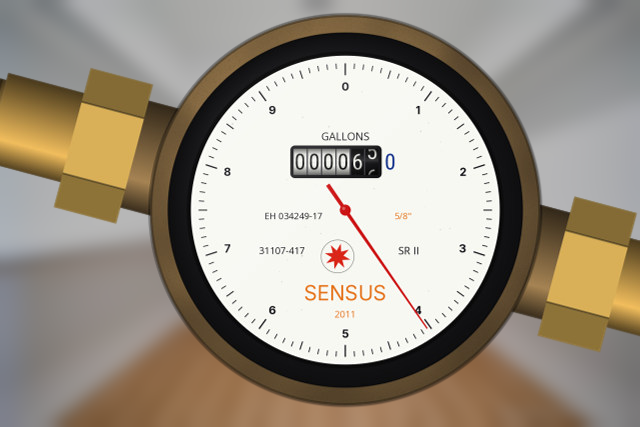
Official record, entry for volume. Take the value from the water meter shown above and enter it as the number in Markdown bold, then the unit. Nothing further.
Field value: **654.0** gal
